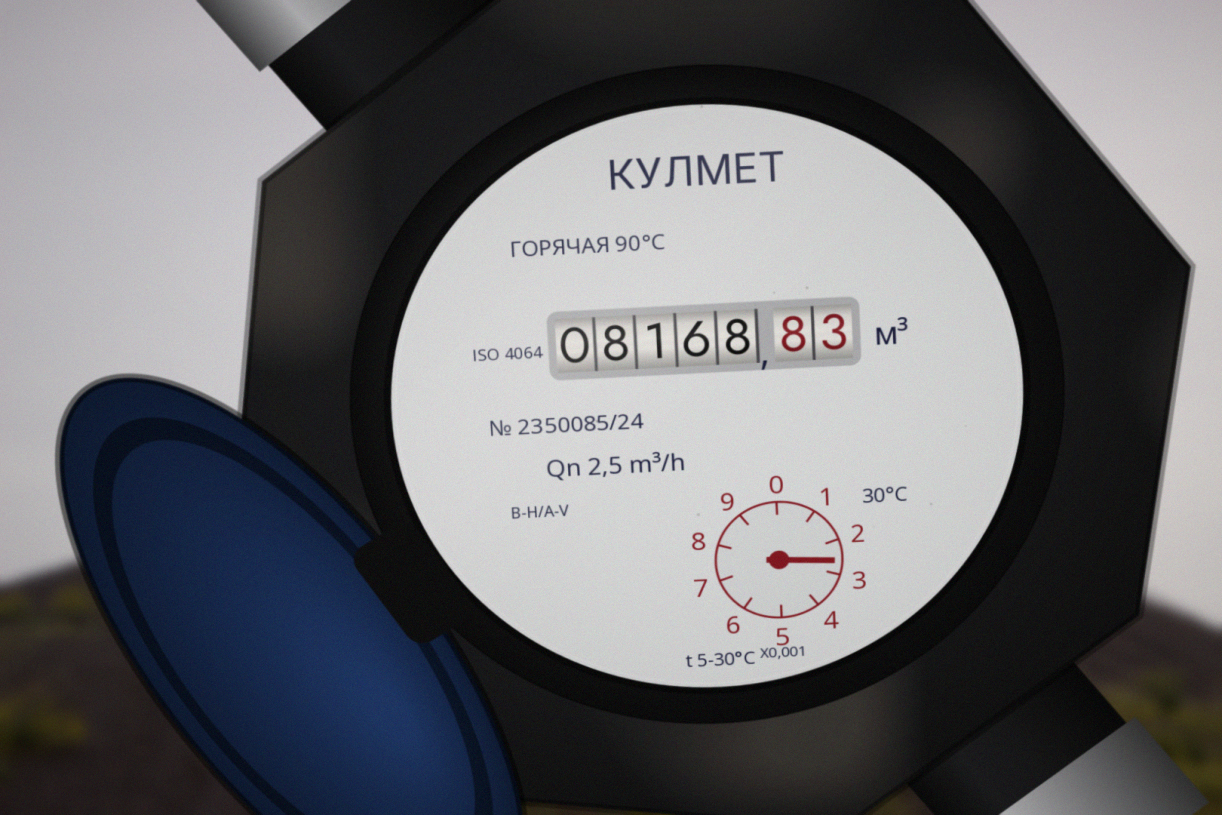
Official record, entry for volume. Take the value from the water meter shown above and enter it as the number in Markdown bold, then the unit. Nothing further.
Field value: **8168.832** m³
